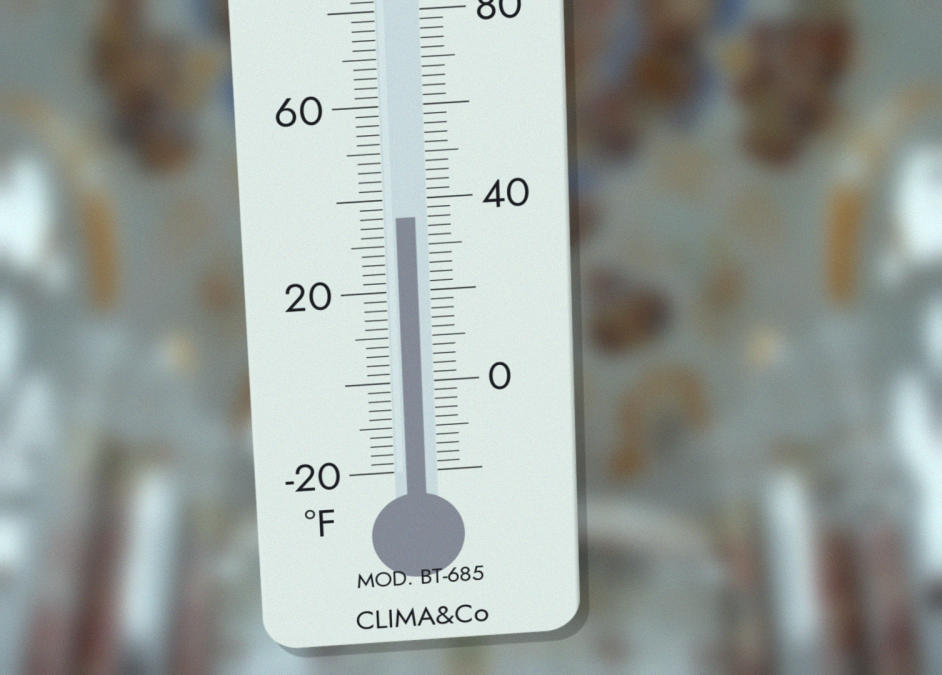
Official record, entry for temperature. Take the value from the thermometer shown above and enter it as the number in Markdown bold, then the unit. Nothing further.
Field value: **36** °F
